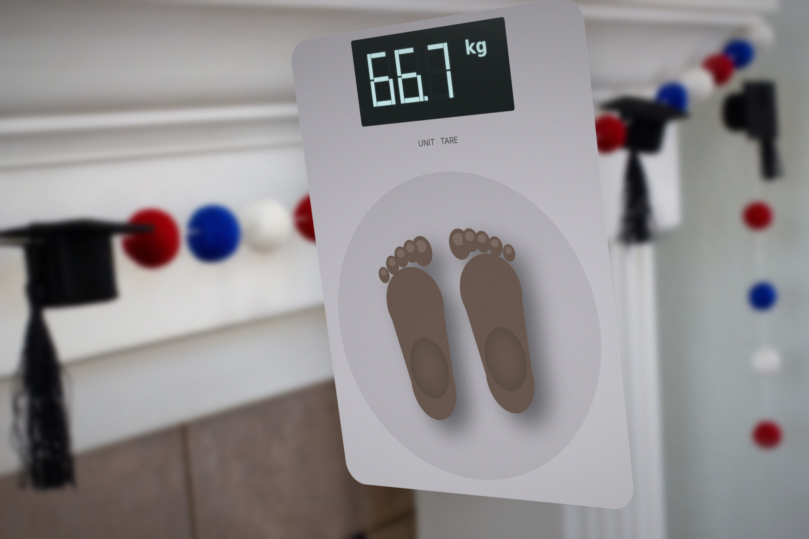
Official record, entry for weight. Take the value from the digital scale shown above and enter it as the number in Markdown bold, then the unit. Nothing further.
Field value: **66.7** kg
